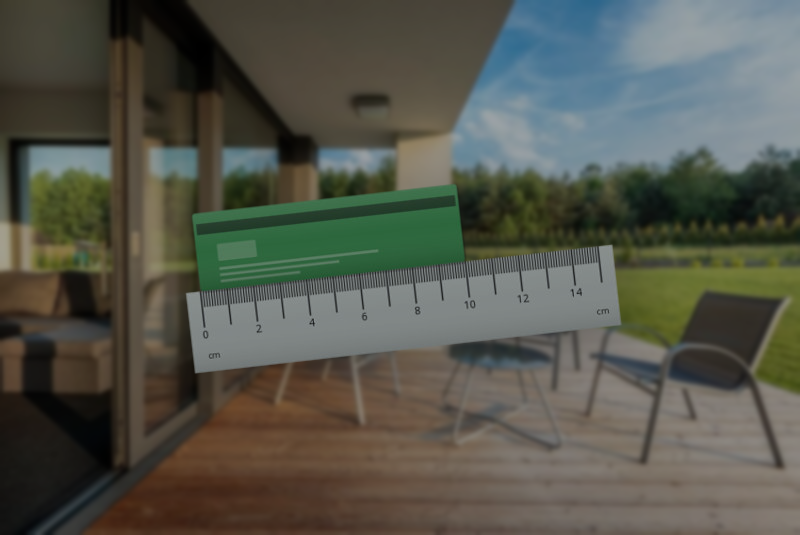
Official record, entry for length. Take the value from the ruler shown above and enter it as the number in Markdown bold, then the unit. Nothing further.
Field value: **10** cm
